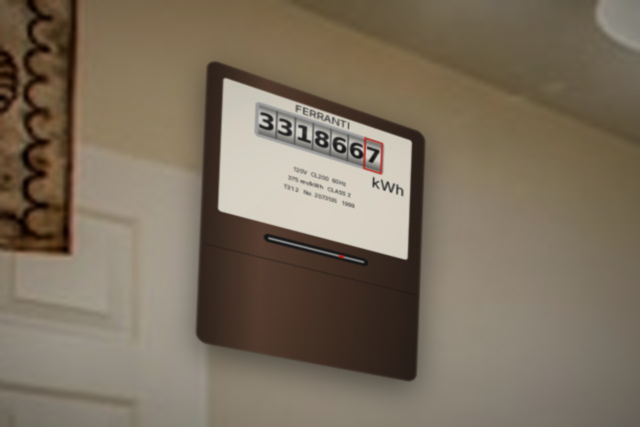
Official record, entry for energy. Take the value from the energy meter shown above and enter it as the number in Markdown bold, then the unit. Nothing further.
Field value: **331866.7** kWh
